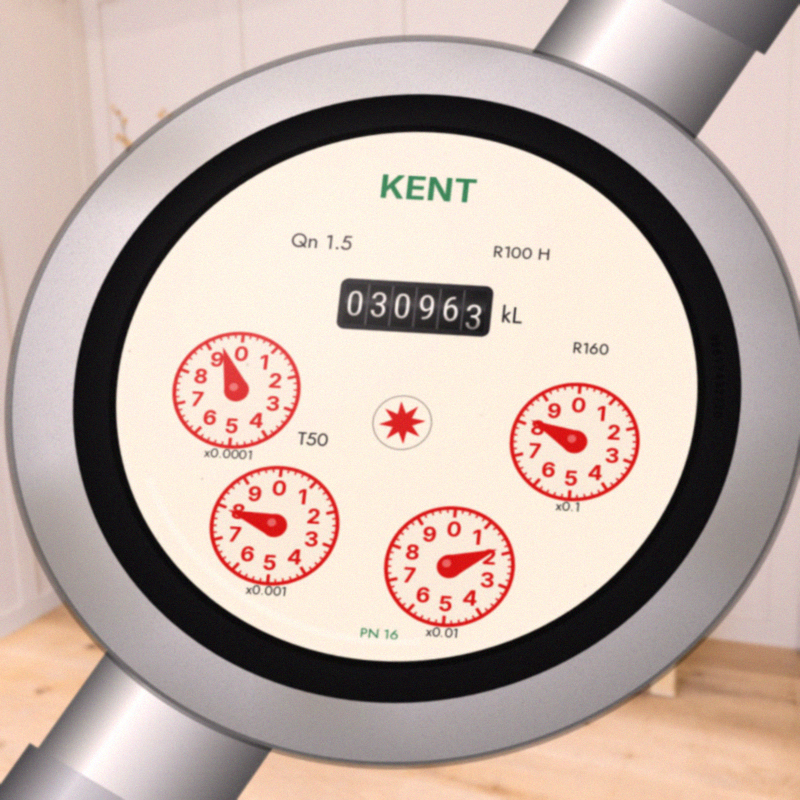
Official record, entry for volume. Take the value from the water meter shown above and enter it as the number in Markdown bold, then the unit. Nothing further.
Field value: **30962.8179** kL
